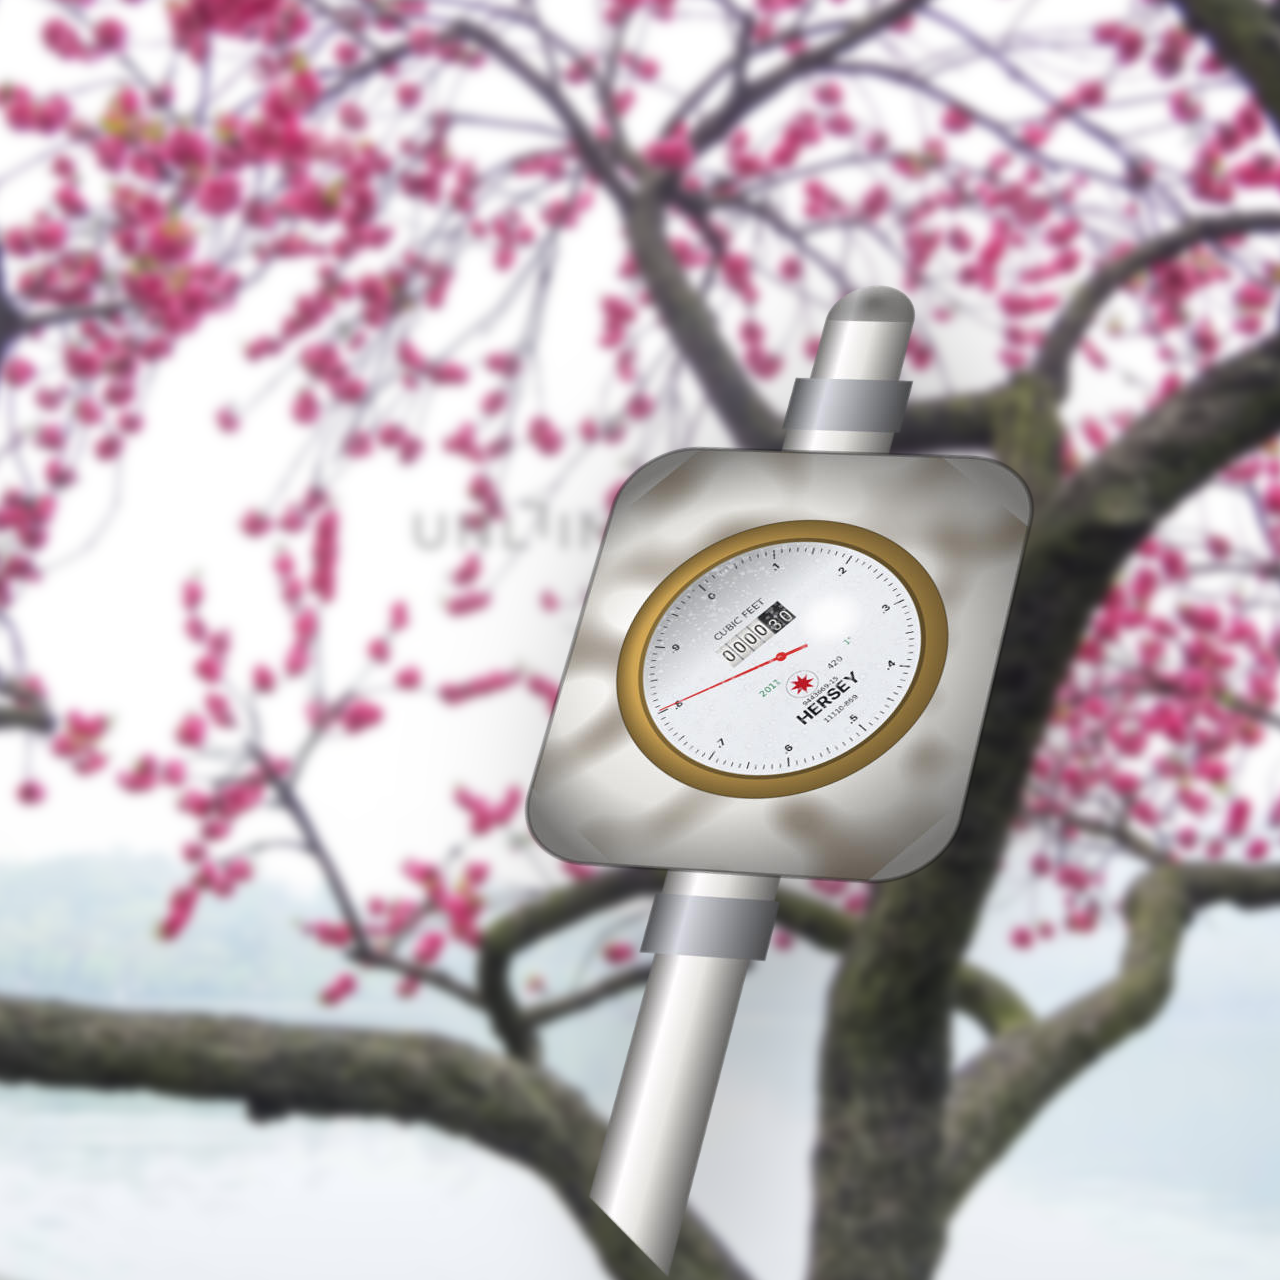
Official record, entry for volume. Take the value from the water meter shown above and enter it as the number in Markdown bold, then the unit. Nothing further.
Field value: **29.80** ft³
